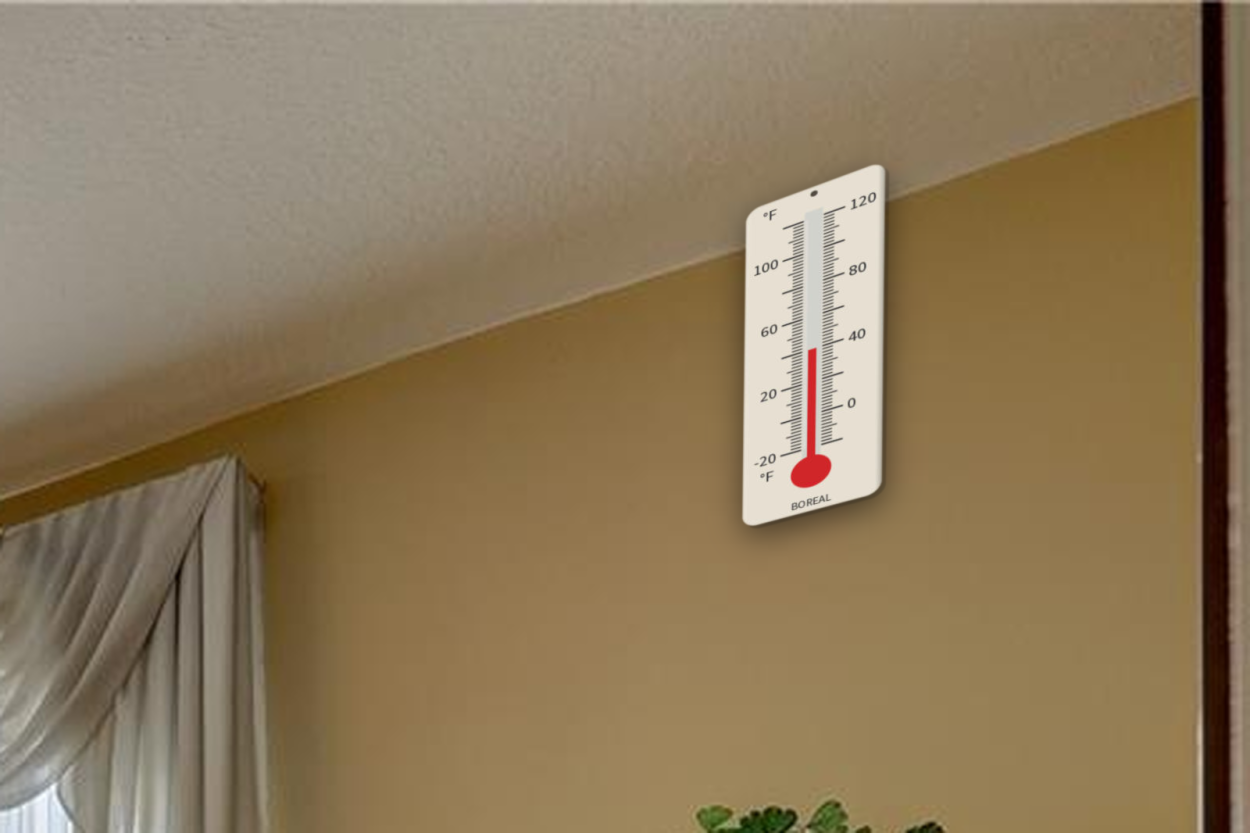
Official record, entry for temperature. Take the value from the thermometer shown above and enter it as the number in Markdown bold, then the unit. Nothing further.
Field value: **40** °F
